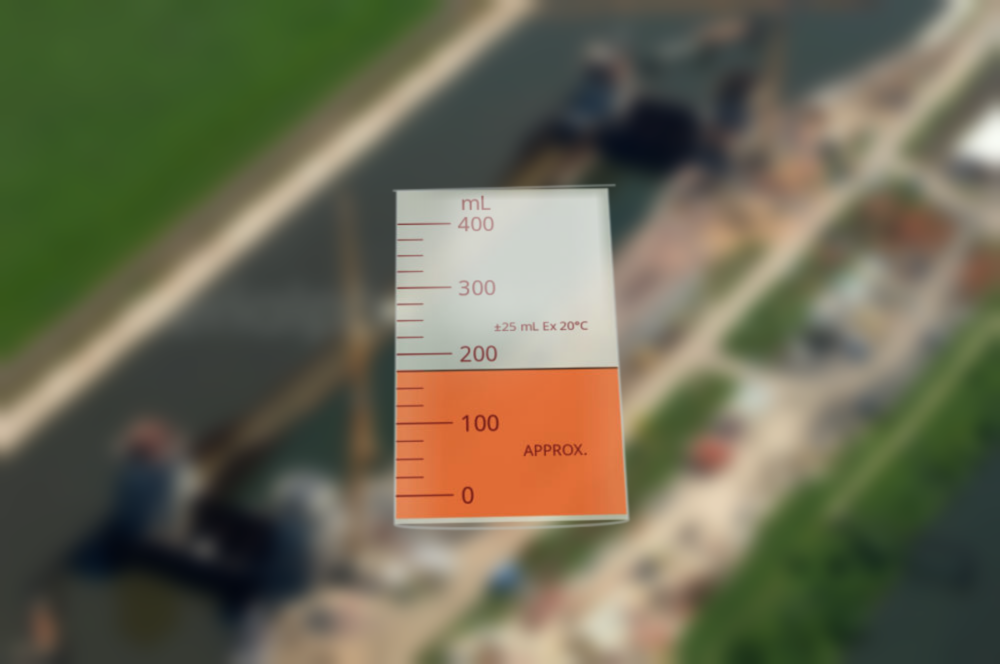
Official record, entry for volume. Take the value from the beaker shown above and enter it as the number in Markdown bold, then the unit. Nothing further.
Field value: **175** mL
